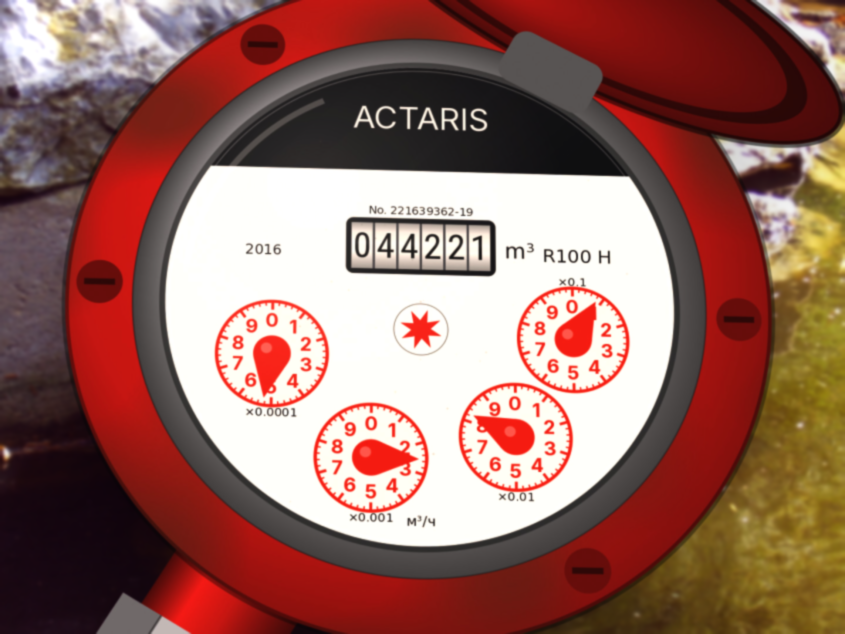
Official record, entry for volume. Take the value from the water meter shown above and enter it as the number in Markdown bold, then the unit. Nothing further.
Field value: **44221.0825** m³
